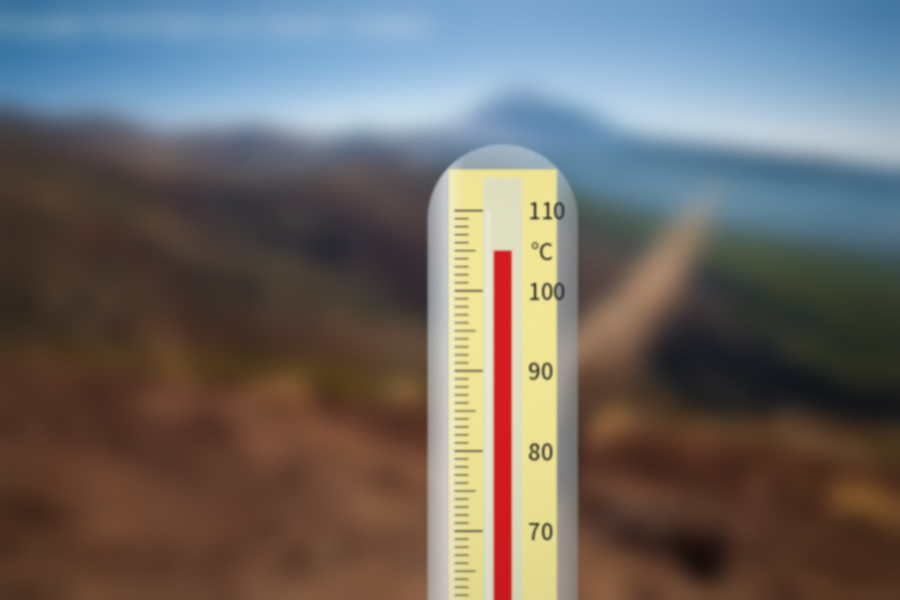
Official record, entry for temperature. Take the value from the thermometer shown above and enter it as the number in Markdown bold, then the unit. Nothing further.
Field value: **105** °C
